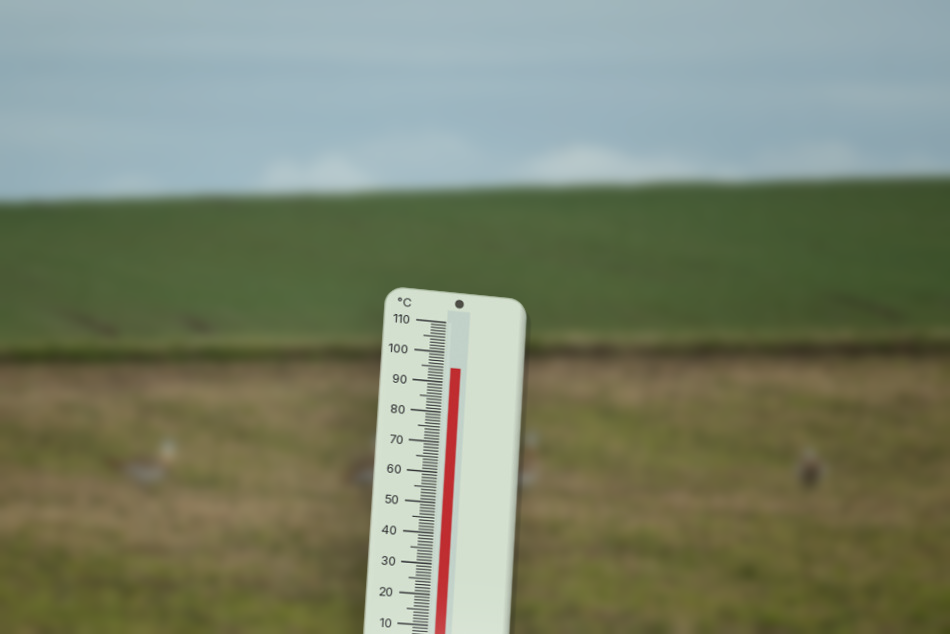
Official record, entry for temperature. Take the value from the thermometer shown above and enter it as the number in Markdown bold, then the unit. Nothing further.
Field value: **95** °C
